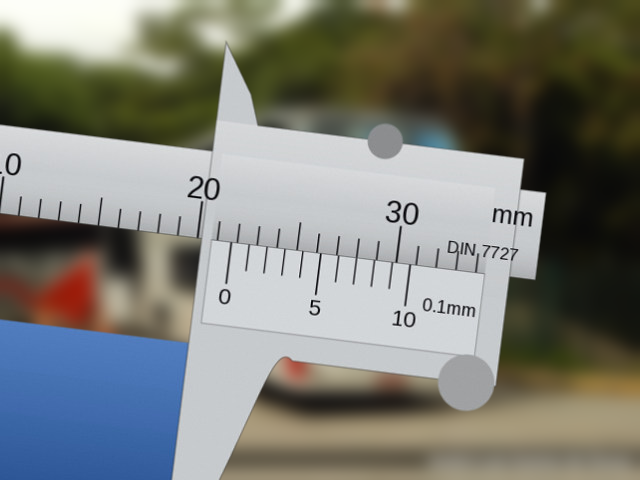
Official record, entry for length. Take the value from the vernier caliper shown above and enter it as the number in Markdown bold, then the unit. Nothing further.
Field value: **21.7** mm
